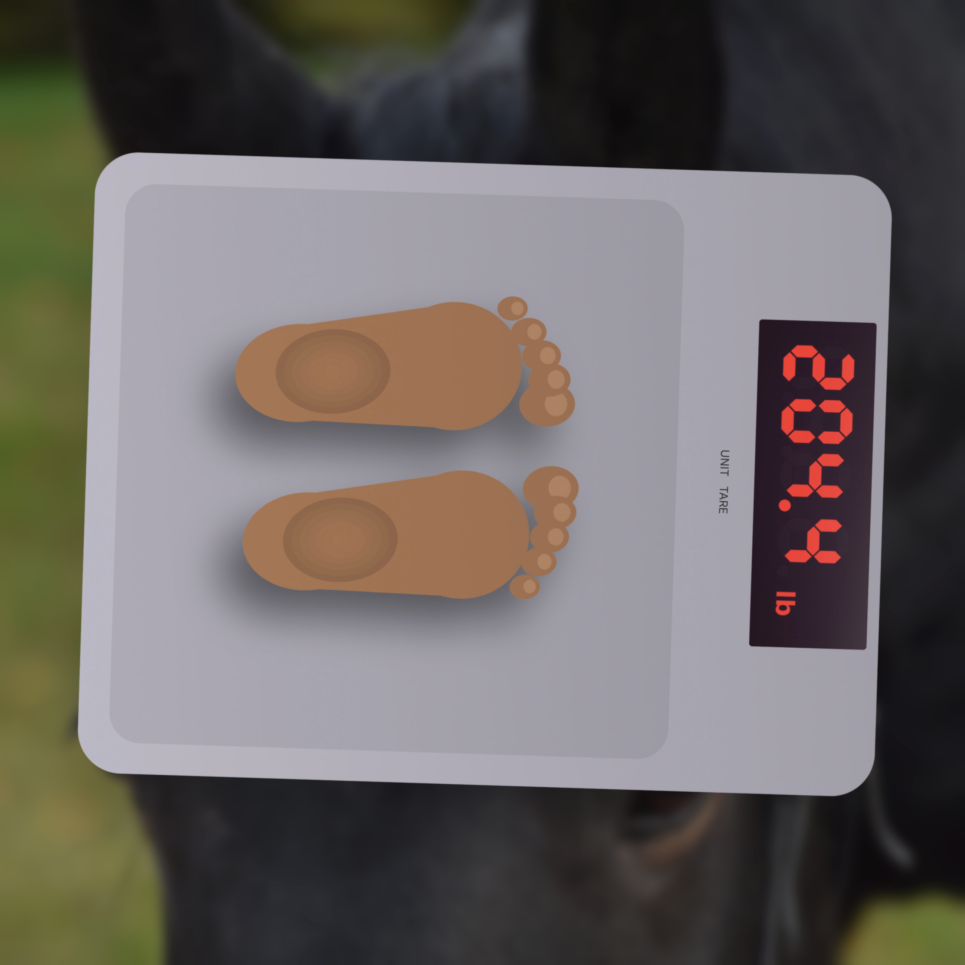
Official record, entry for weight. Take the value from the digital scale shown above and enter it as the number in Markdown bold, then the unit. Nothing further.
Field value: **204.4** lb
